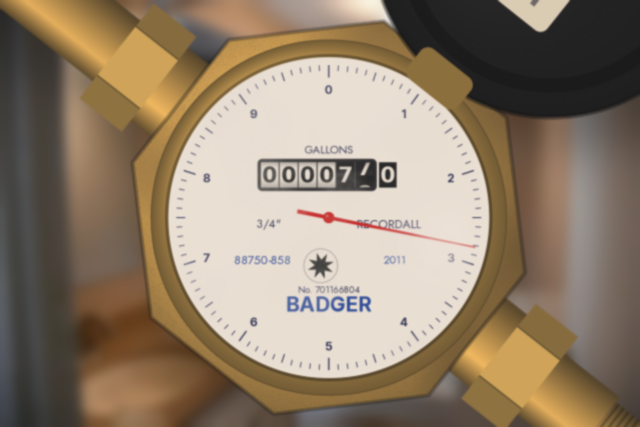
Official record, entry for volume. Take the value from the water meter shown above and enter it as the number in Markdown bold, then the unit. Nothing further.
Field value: **772.8** gal
